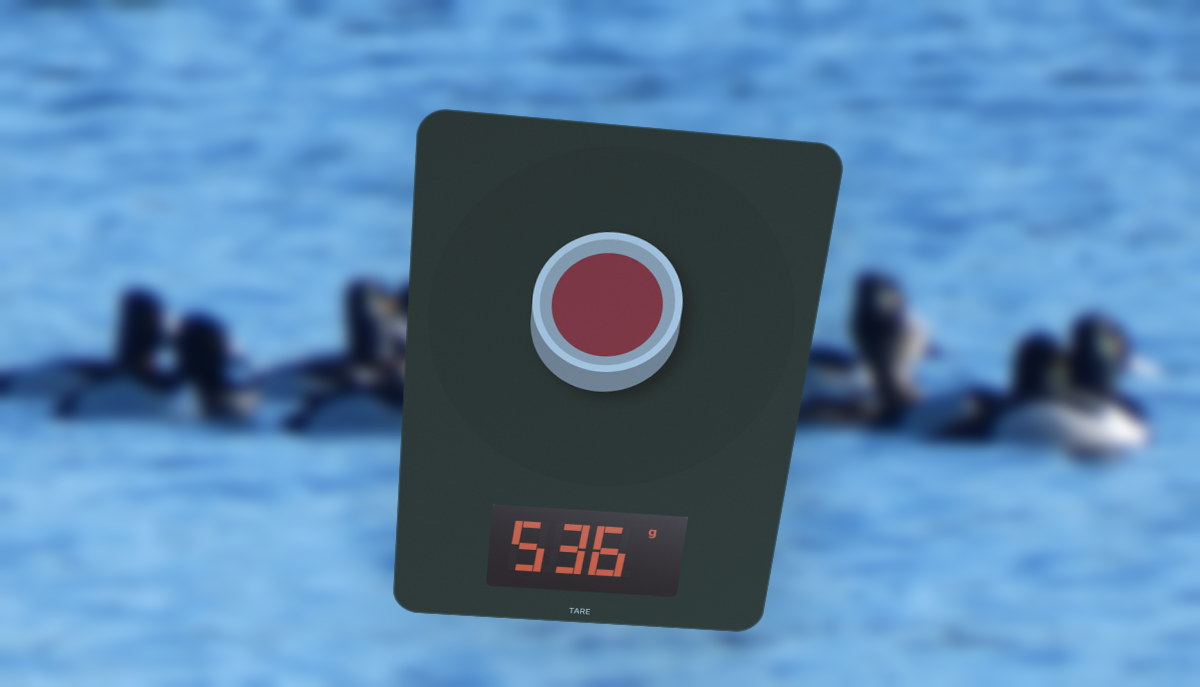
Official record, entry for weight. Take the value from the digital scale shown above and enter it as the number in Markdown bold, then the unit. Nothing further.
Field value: **536** g
